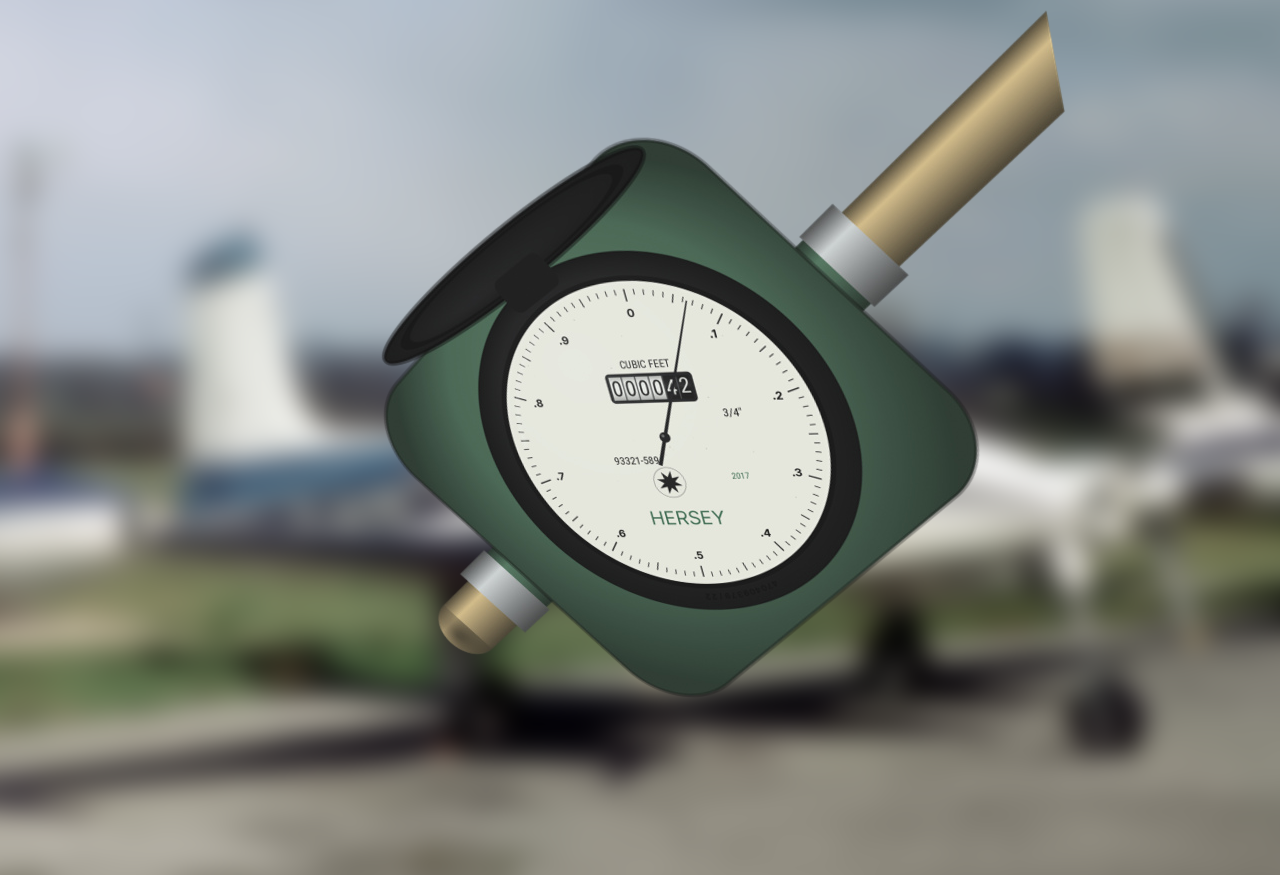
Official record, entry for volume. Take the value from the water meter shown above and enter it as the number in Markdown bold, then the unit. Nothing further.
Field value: **42.06** ft³
